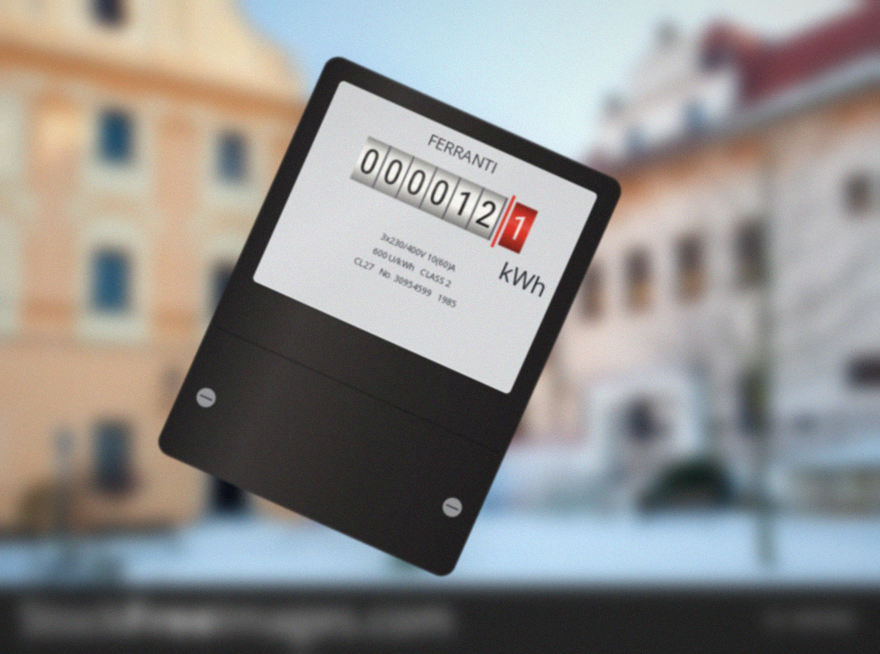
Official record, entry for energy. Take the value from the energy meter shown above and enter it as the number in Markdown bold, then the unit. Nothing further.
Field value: **12.1** kWh
